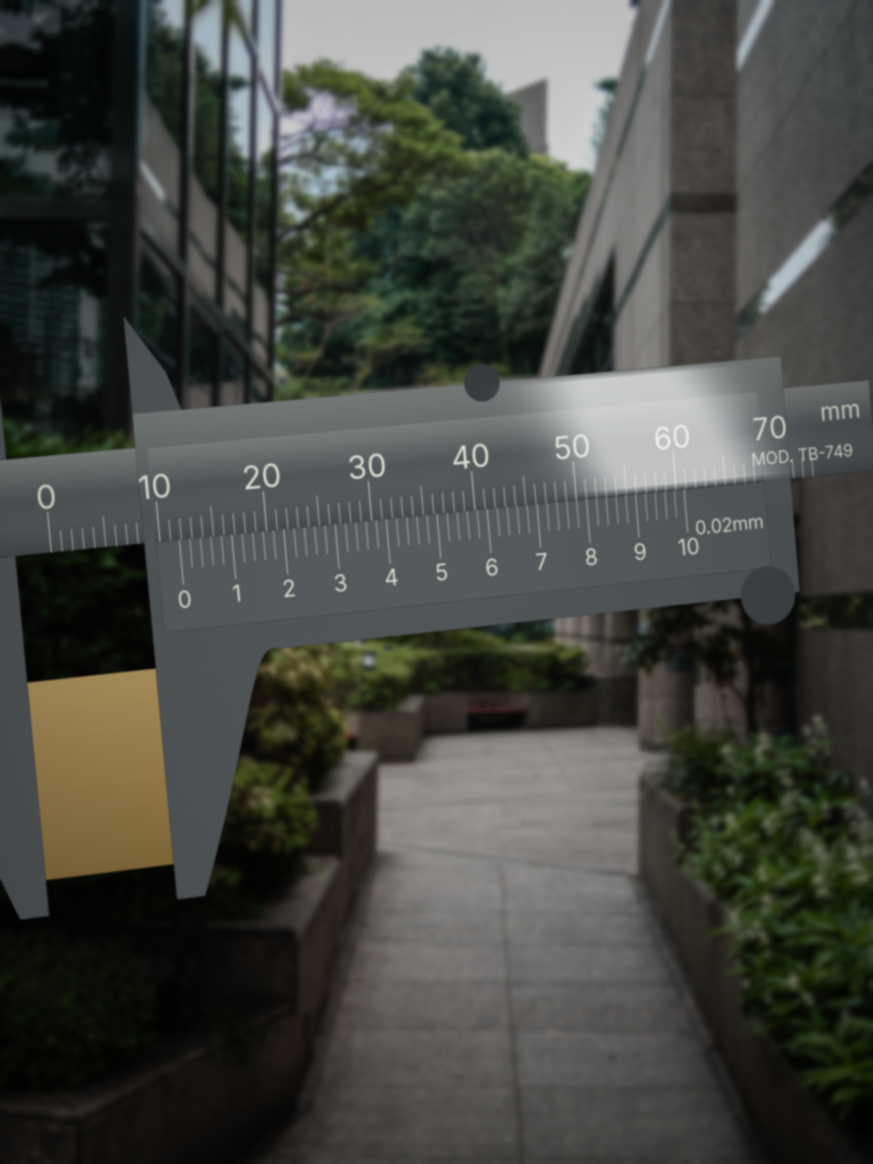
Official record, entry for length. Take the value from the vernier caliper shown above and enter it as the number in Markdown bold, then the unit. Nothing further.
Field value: **11.8** mm
